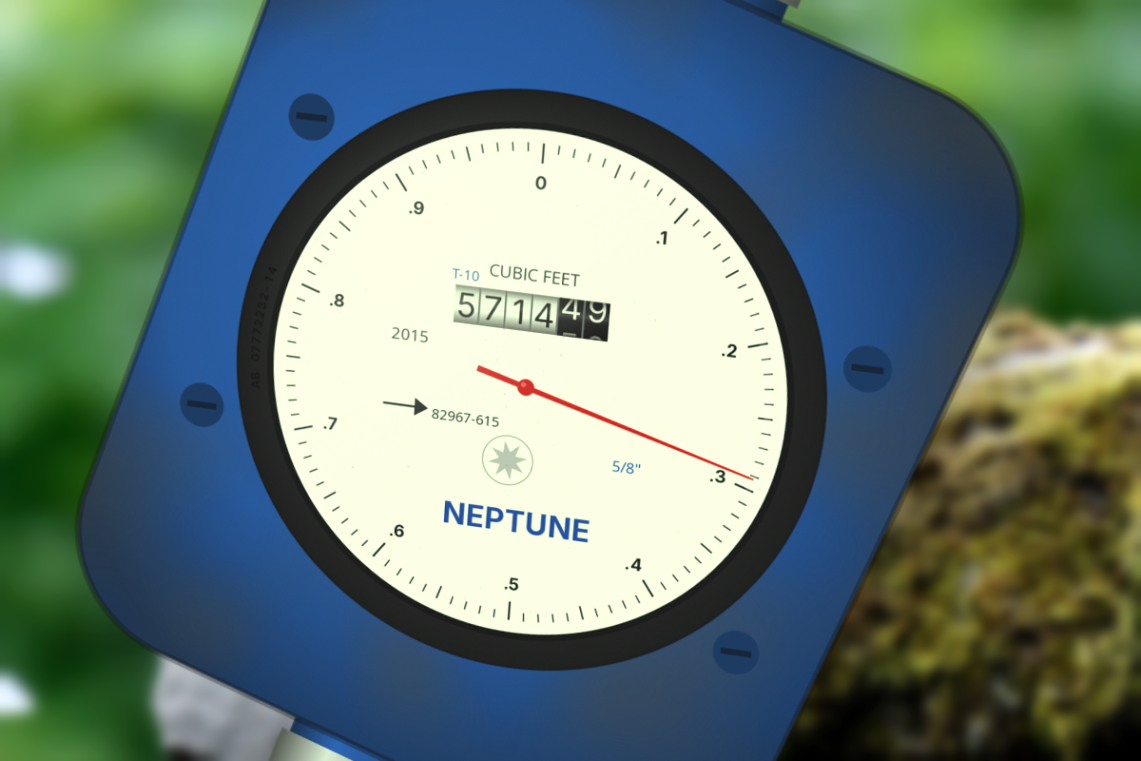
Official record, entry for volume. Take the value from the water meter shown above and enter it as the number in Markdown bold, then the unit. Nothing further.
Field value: **571449.29** ft³
